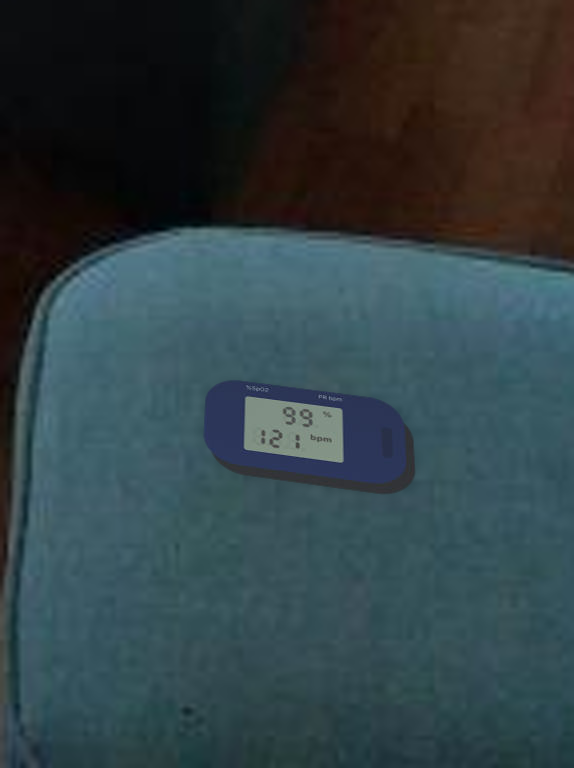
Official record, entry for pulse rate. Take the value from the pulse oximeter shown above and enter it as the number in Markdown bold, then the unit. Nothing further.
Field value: **121** bpm
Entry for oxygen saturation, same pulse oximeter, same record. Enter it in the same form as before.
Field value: **99** %
